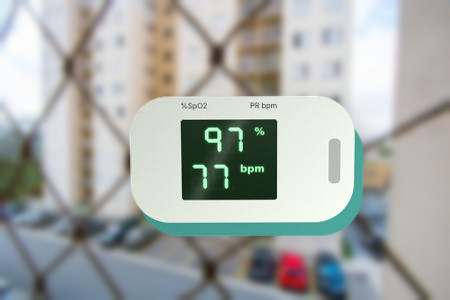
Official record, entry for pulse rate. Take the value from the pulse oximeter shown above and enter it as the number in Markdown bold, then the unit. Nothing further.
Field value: **77** bpm
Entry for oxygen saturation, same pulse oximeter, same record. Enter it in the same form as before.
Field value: **97** %
